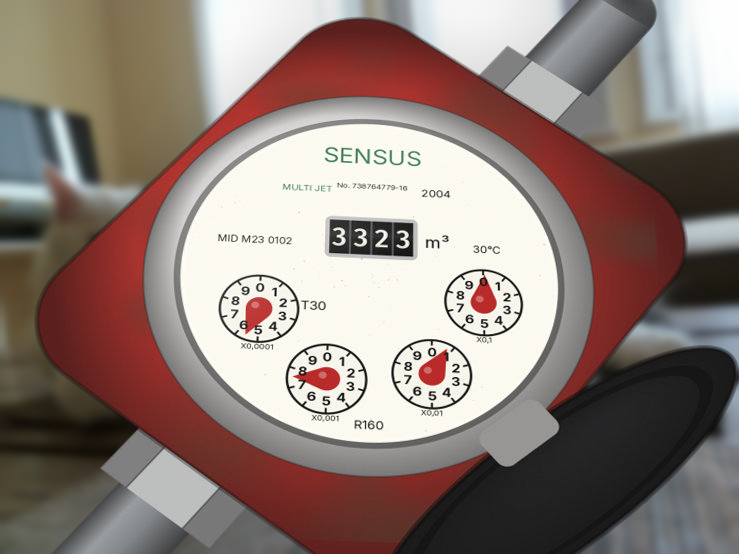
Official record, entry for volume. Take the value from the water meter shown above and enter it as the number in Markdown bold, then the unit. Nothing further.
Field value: **3323.0075** m³
